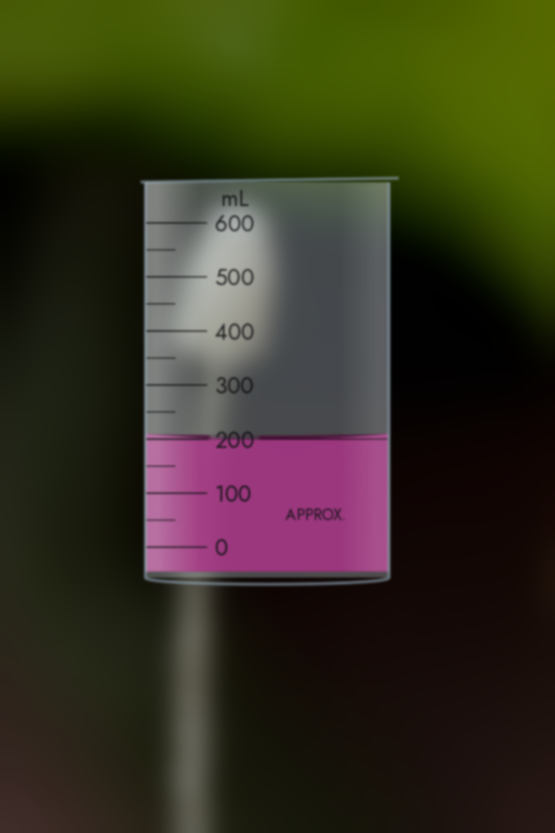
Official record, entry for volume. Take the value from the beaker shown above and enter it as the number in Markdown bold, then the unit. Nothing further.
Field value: **200** mL
